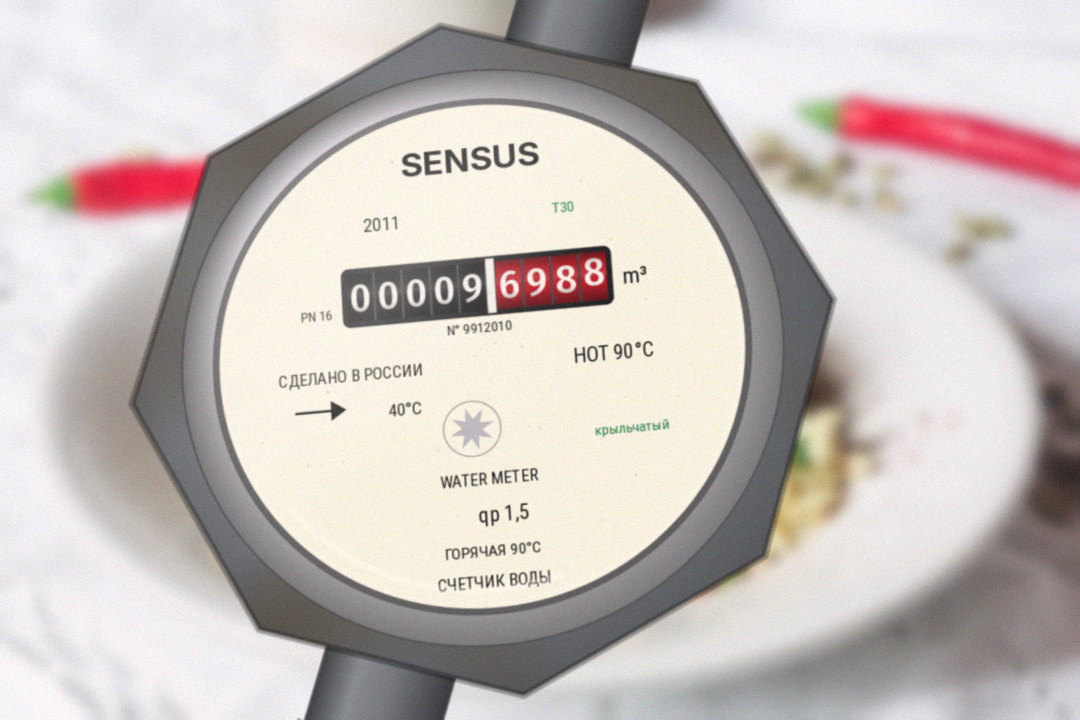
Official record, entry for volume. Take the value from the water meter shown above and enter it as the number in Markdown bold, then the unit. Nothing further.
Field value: **9.6988** m³
